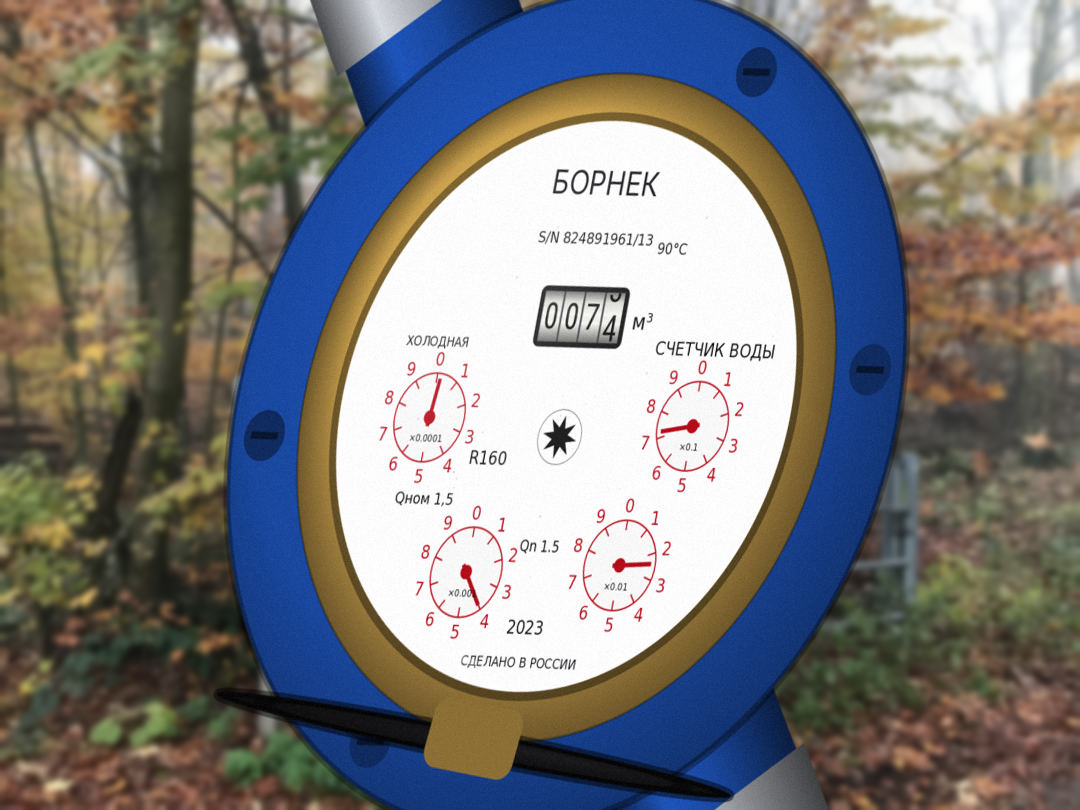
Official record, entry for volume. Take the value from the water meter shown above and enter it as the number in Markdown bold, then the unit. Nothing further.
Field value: **73.7240** m³
